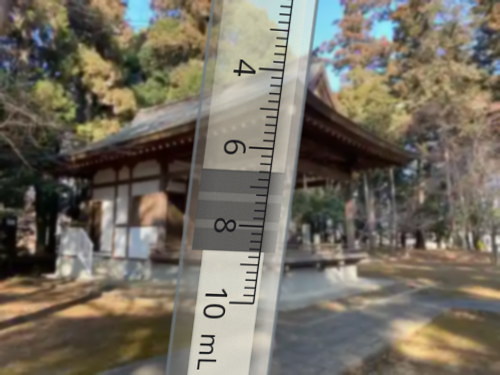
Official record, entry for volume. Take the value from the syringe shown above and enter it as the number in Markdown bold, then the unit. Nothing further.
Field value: **6.6** mL
